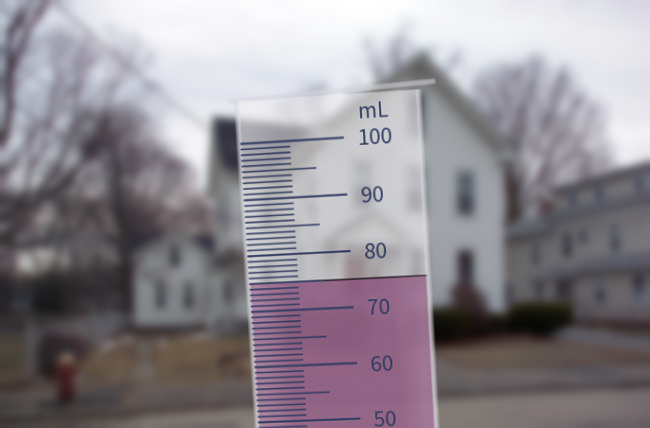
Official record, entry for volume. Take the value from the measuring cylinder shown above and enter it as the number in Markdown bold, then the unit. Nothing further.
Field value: **75** mL
